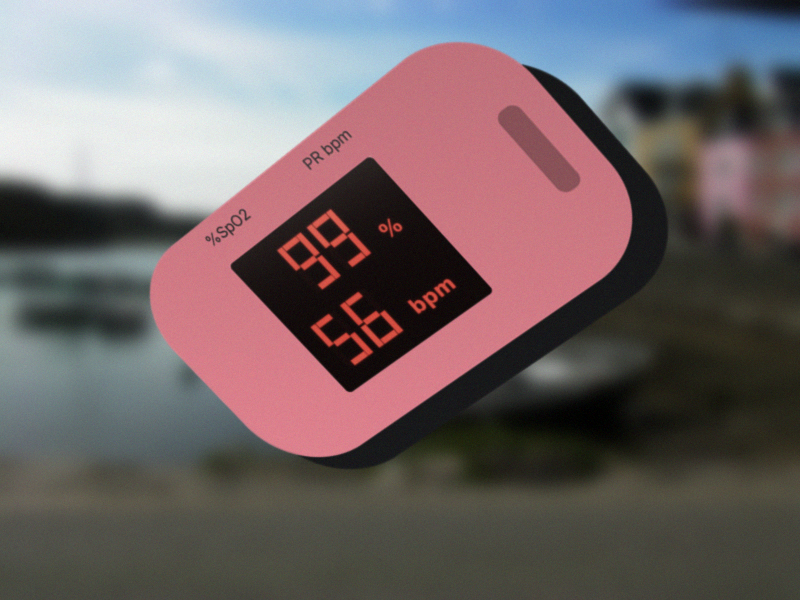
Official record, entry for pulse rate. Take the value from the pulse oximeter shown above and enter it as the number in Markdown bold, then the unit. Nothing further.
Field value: **56** bpm
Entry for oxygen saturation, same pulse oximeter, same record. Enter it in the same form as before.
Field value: **99** %
